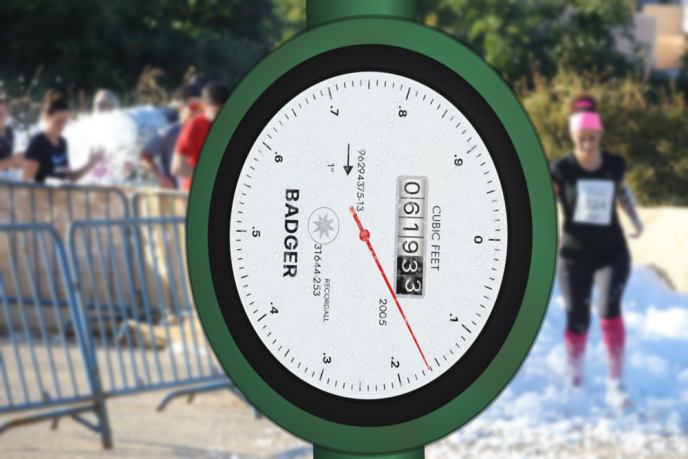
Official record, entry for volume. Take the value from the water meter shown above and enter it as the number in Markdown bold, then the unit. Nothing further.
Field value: **61933.16** ft³
